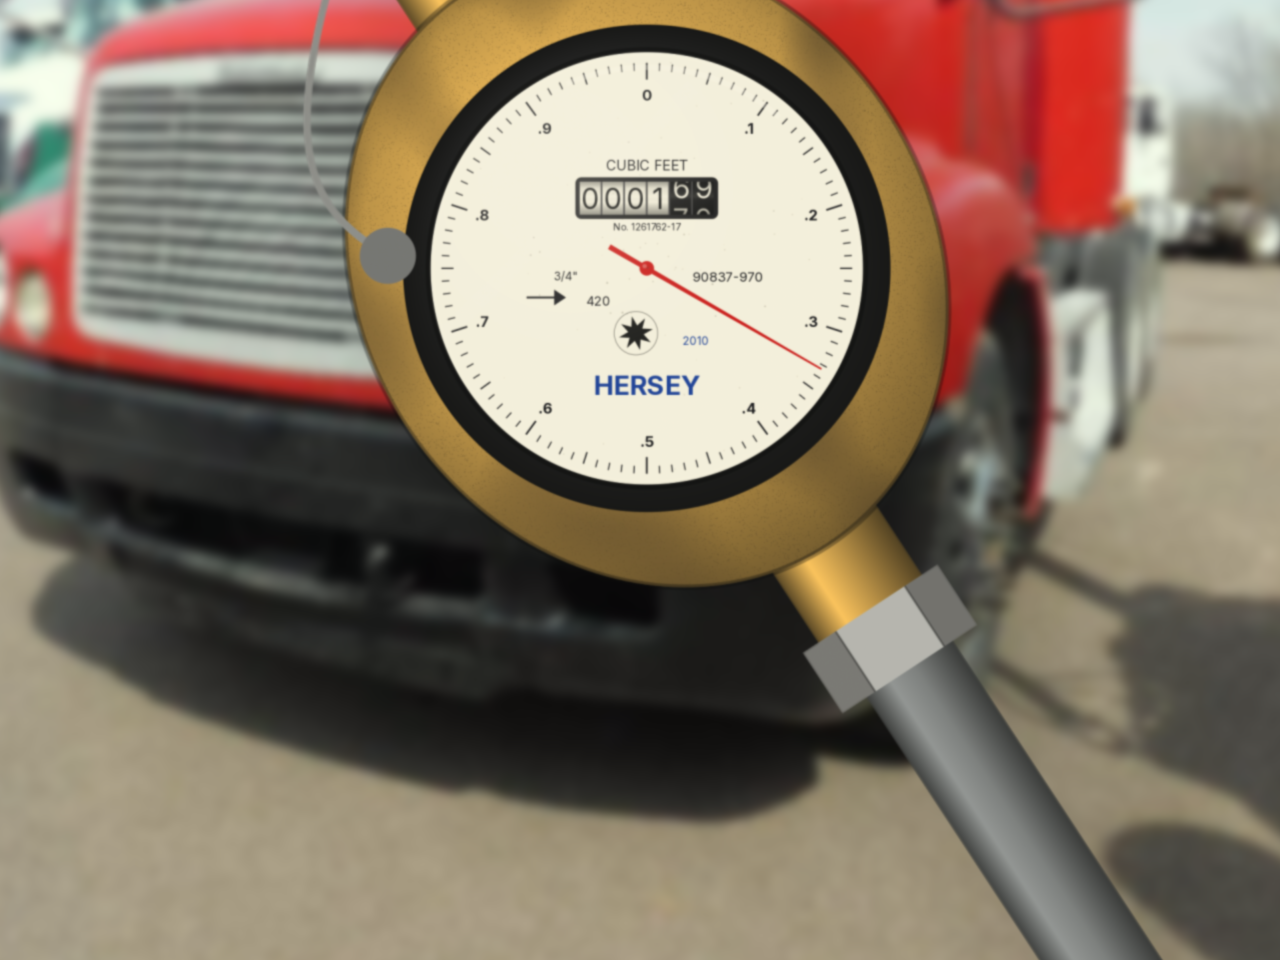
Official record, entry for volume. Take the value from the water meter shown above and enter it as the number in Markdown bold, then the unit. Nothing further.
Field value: **169.33** ft³
